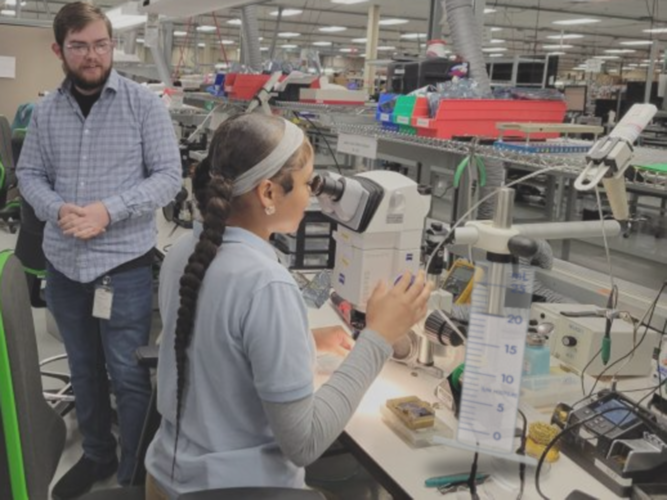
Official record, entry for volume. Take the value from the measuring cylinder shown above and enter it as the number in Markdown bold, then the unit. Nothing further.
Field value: **20** mL
